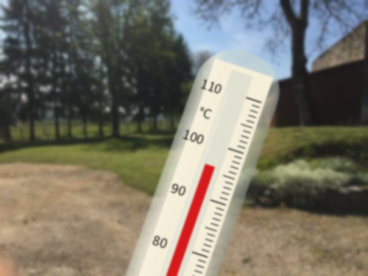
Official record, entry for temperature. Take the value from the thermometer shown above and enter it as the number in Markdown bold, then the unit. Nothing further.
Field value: **96** °C
